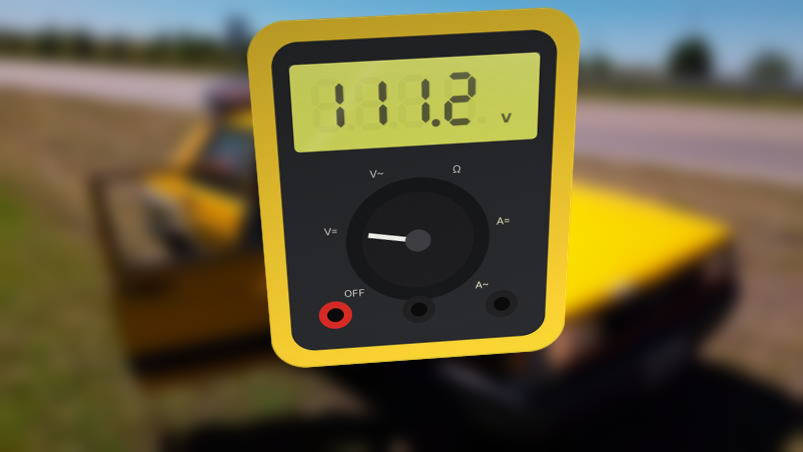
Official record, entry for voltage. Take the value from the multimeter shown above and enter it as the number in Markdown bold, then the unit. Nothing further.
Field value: **111.2** V
